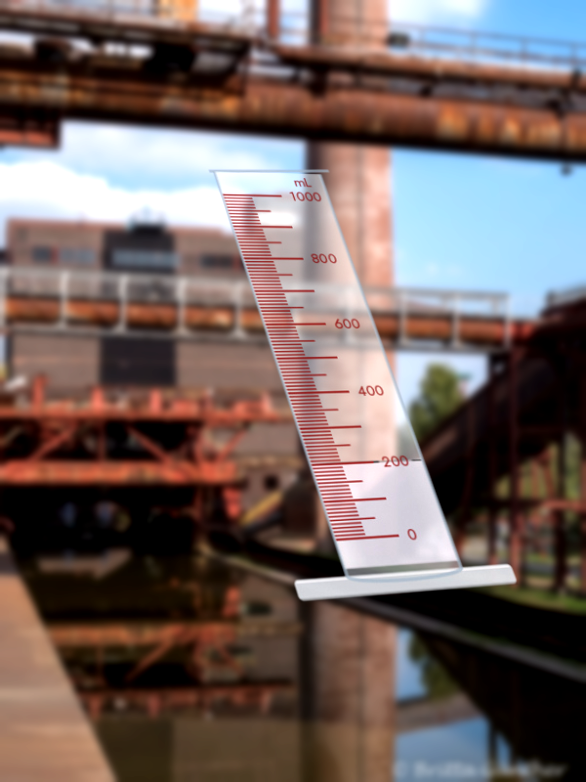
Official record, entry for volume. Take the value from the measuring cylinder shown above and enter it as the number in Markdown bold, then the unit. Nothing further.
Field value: **200** mL
